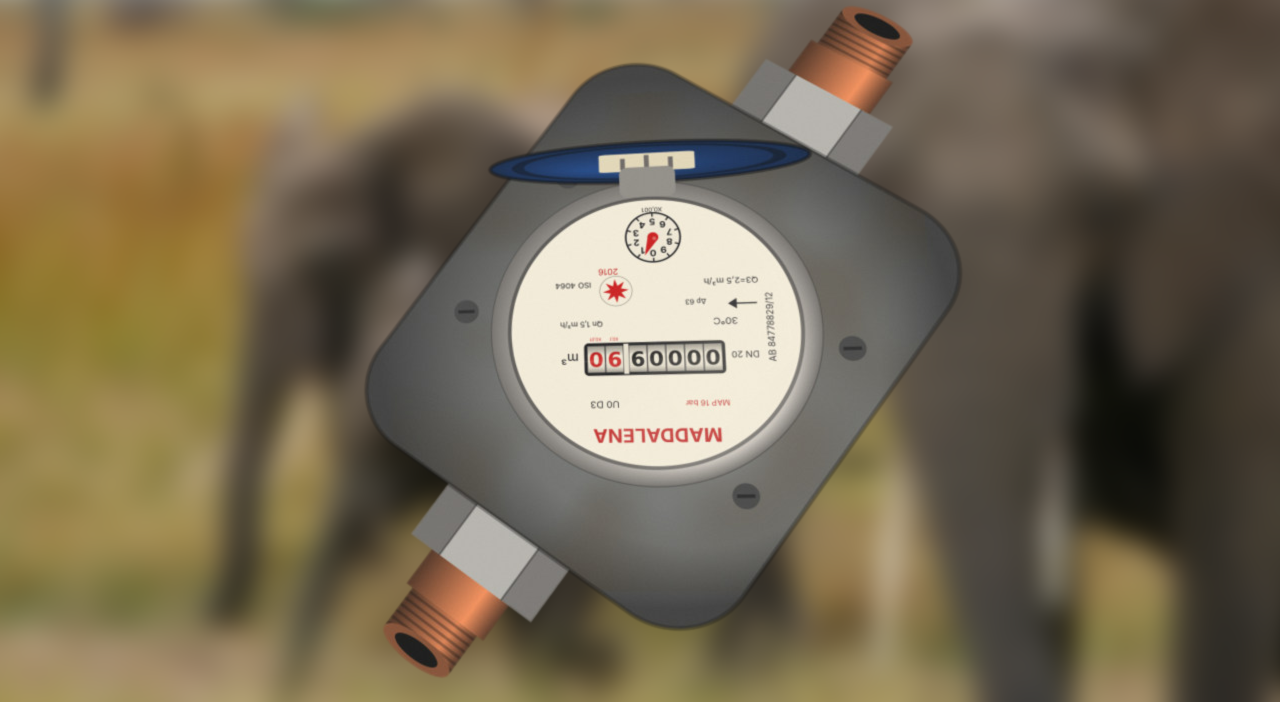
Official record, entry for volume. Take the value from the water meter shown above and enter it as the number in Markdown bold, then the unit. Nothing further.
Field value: **9.900** m³
